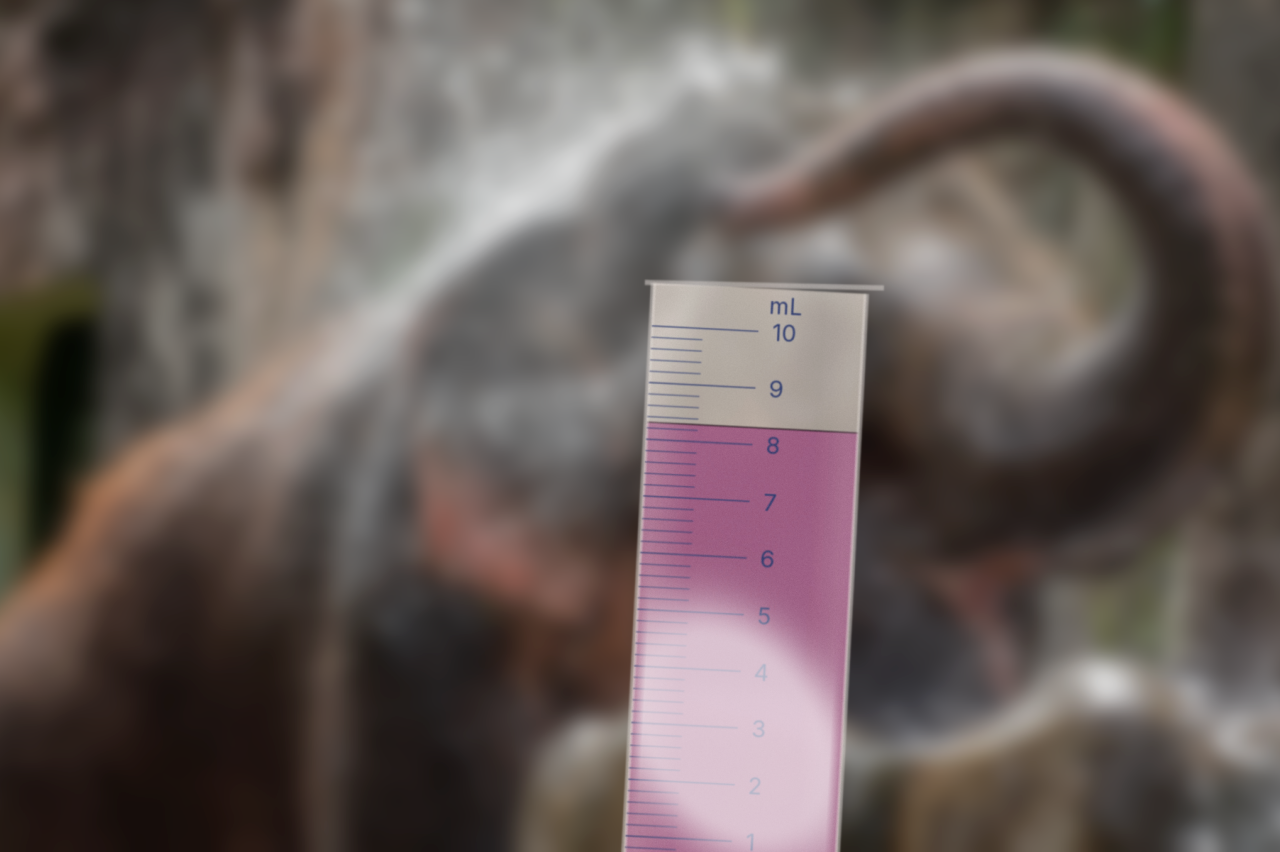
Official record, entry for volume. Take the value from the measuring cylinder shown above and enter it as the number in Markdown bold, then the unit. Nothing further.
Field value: **8.3** mL
